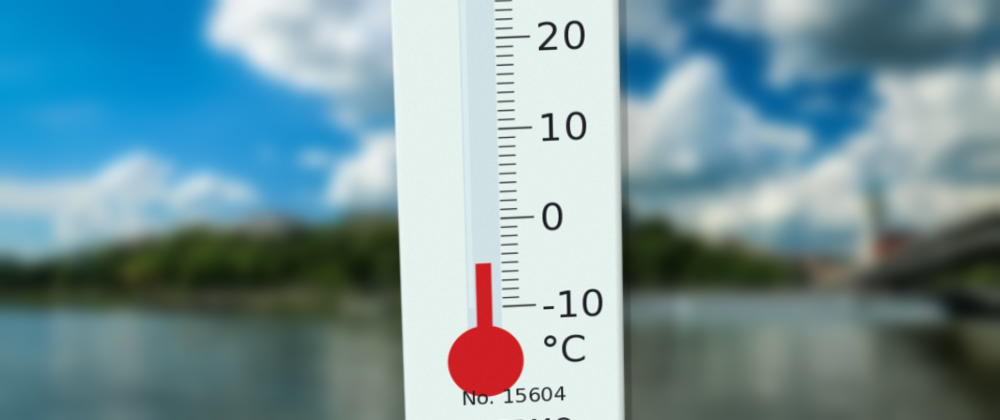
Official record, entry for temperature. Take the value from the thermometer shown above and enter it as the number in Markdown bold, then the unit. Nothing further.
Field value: **-5** °C
